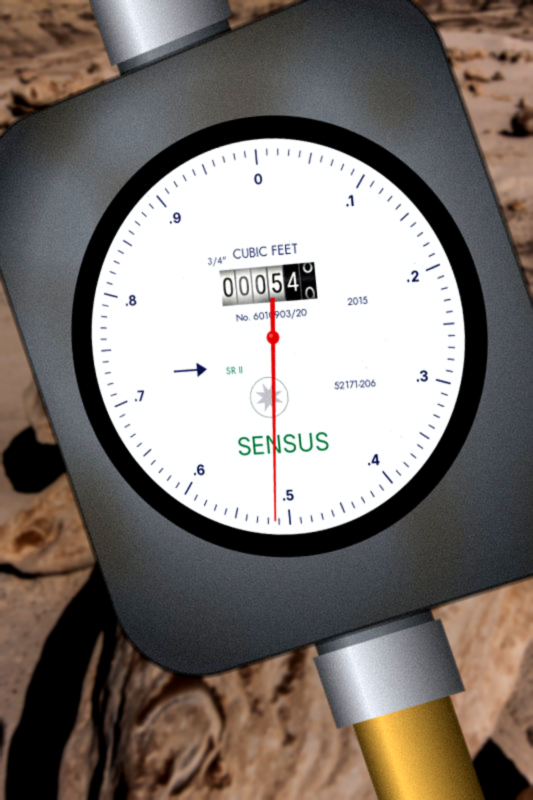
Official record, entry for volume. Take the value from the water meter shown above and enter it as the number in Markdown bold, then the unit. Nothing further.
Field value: **548.51** ft³
